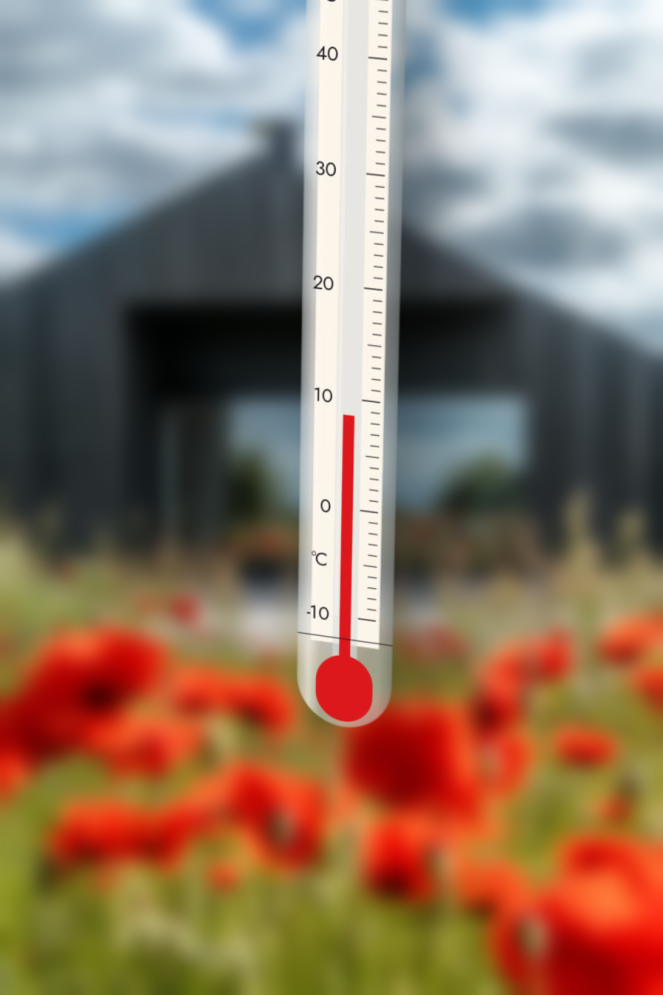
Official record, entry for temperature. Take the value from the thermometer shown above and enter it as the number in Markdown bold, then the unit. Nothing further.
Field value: **8.5** °C
